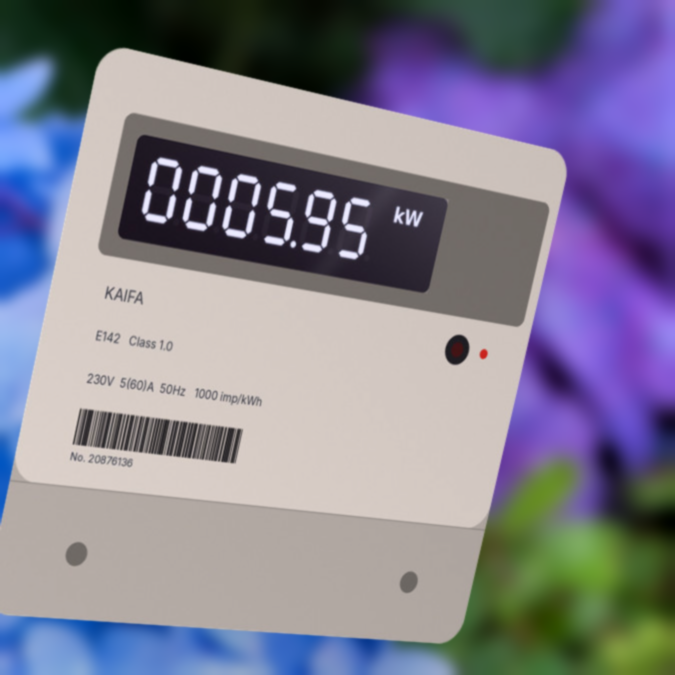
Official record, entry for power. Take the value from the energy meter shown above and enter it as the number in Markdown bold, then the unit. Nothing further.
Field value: **5.95** kW
